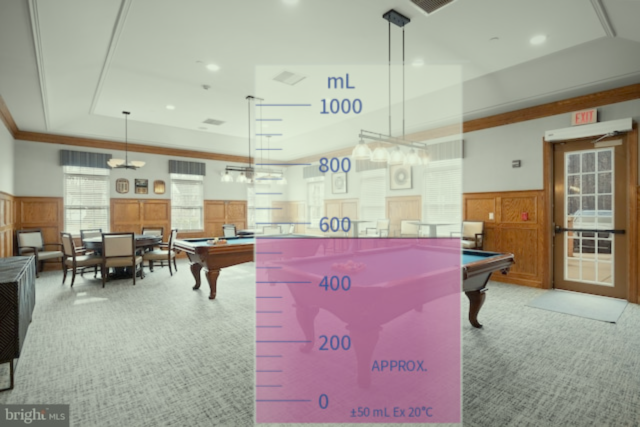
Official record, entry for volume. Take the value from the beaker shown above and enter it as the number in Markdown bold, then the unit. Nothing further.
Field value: **550** mL
